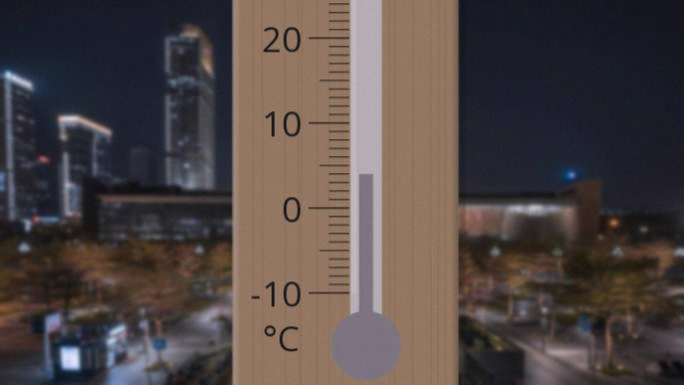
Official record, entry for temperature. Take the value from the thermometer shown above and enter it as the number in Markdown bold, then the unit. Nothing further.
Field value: **4** °C
